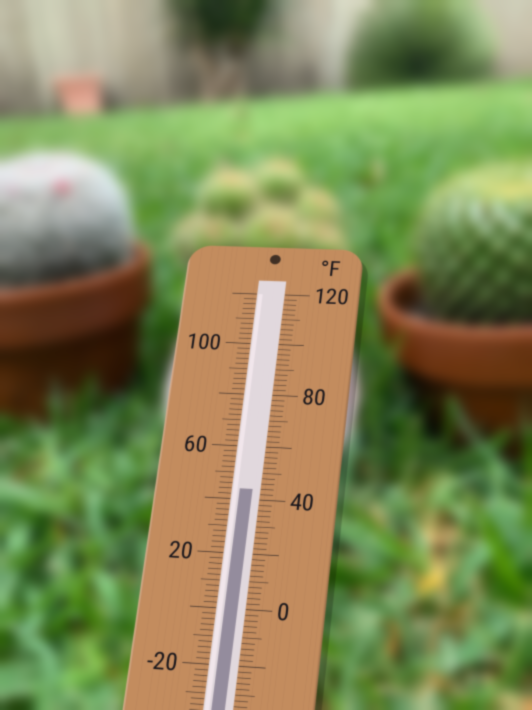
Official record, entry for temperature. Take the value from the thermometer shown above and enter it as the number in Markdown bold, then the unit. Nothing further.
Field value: **44** °F
